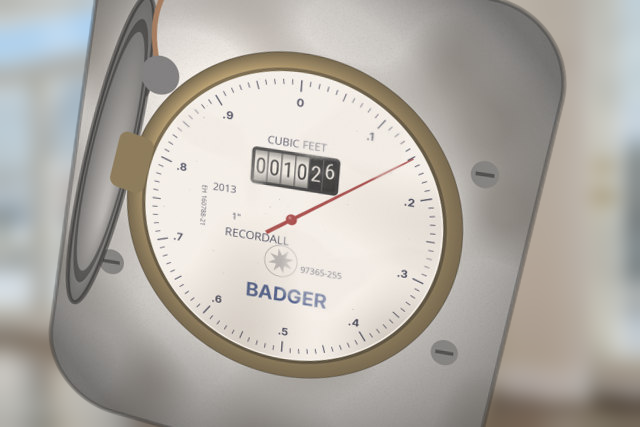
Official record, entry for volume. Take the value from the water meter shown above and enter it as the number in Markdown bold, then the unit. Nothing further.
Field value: **1026.15** ft³
